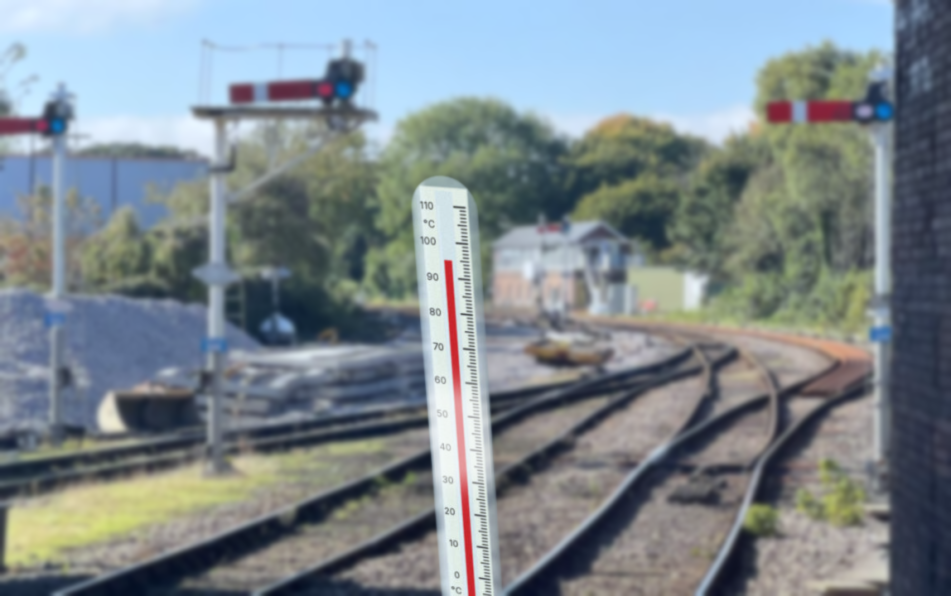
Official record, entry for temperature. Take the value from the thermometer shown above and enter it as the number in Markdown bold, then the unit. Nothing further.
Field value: **95** °C
